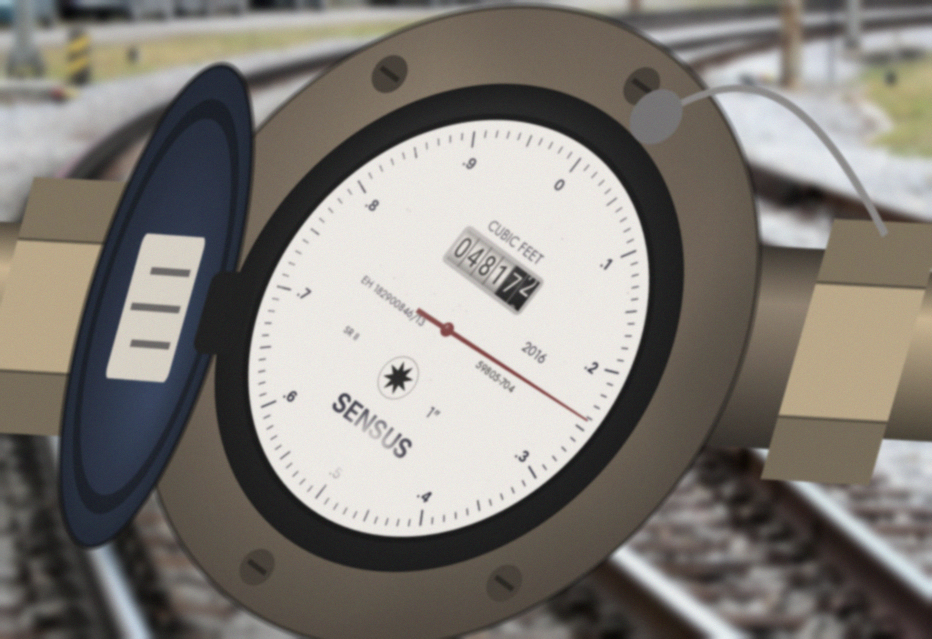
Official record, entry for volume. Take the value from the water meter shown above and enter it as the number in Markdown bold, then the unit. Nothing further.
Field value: **48172.24** ft³
